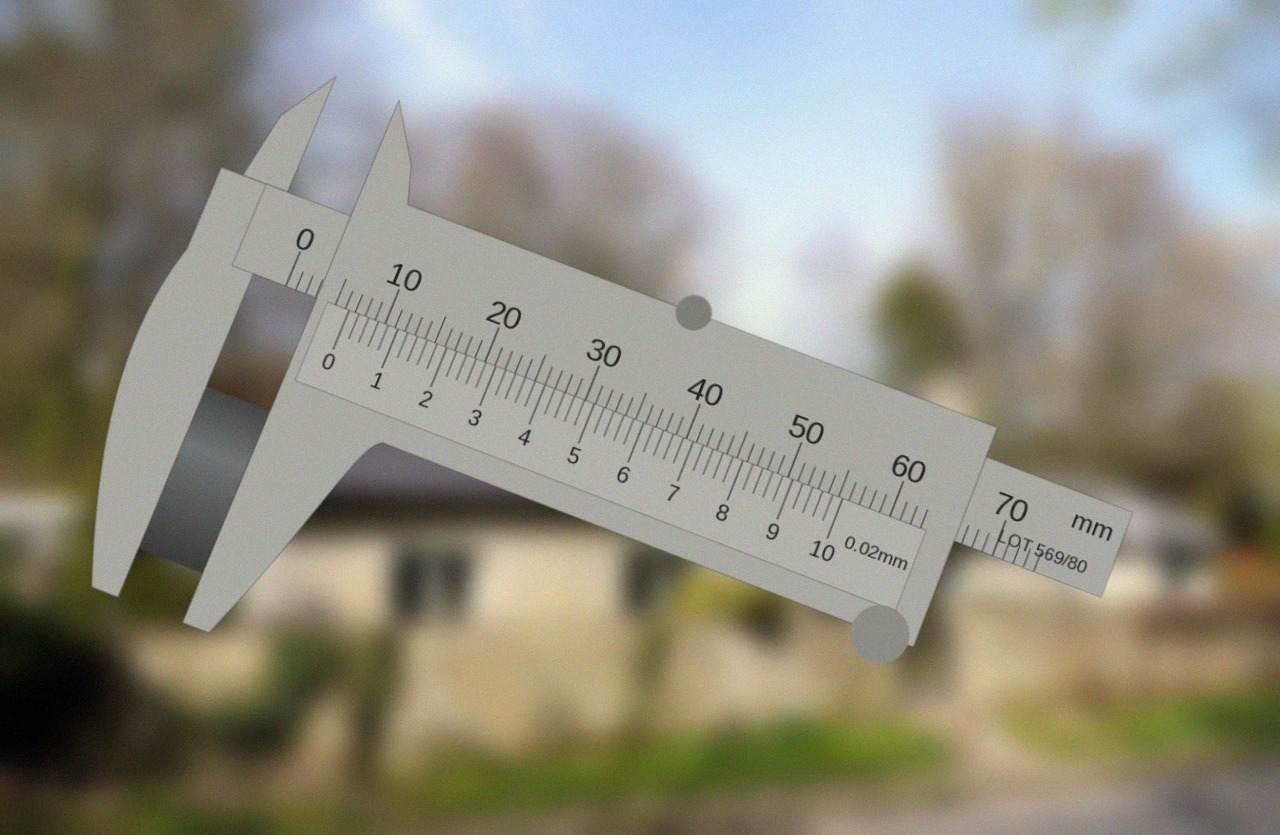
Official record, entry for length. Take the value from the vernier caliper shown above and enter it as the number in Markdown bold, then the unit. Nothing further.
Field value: **6.4** mm
